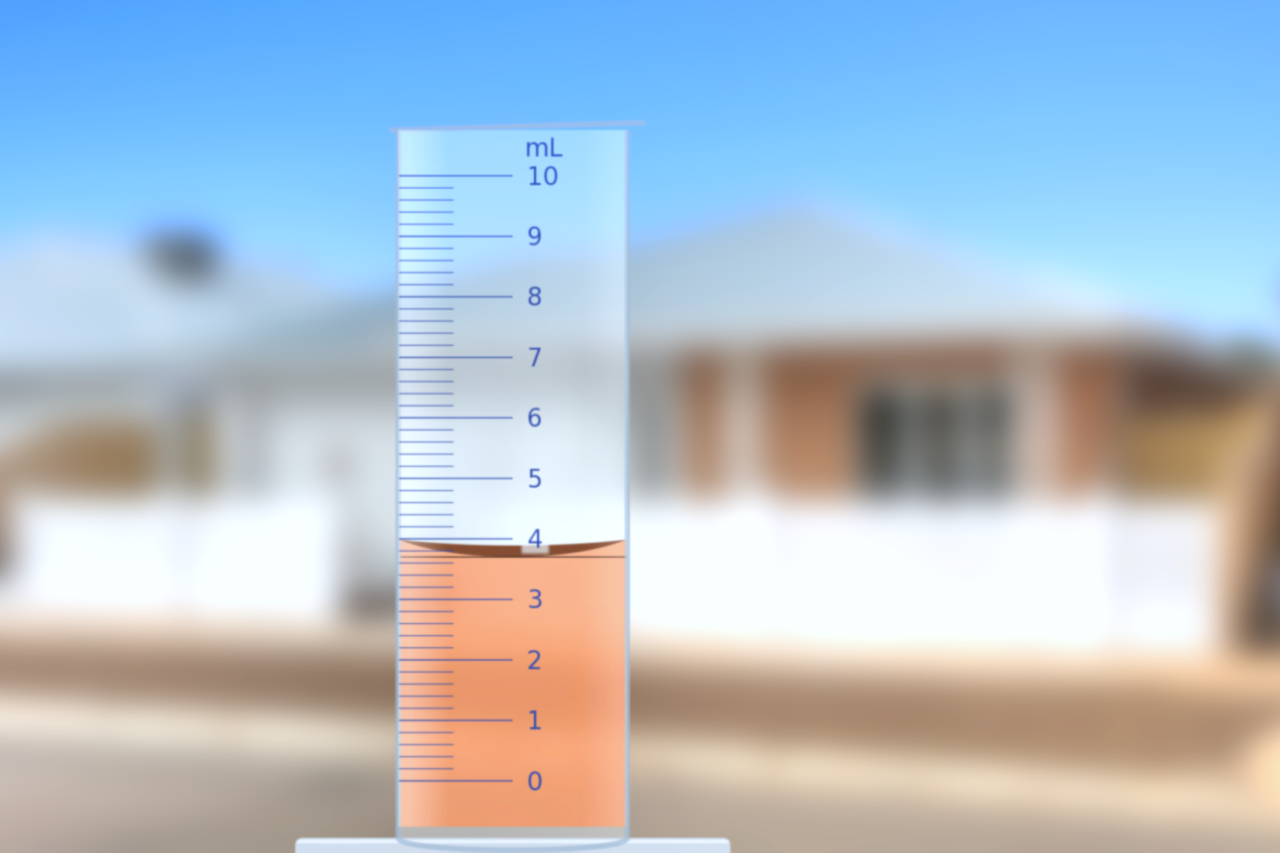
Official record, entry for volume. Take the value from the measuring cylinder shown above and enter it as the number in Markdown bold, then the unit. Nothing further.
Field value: **3.7** mL
